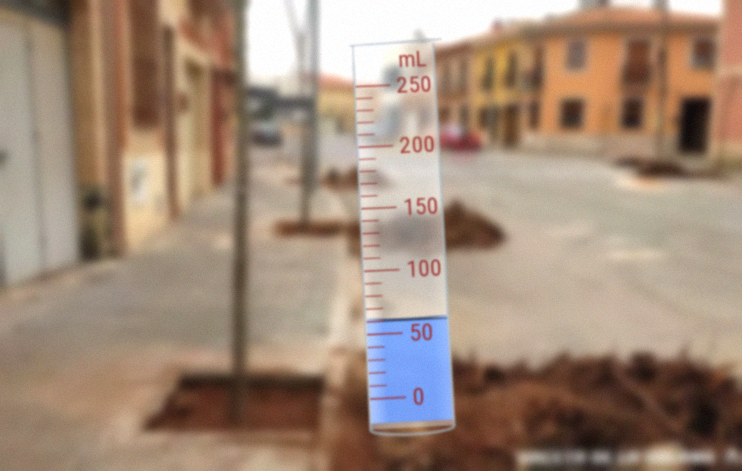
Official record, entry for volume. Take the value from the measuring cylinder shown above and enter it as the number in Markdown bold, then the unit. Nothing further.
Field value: **60** mL
